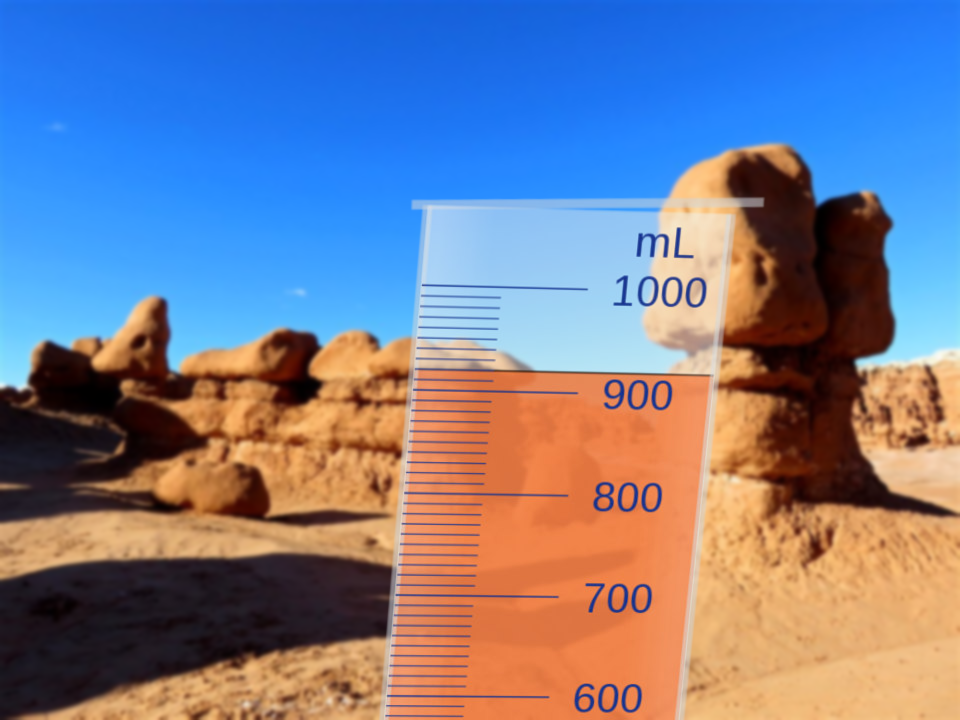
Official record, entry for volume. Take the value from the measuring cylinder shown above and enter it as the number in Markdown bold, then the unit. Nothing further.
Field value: **920** mL
